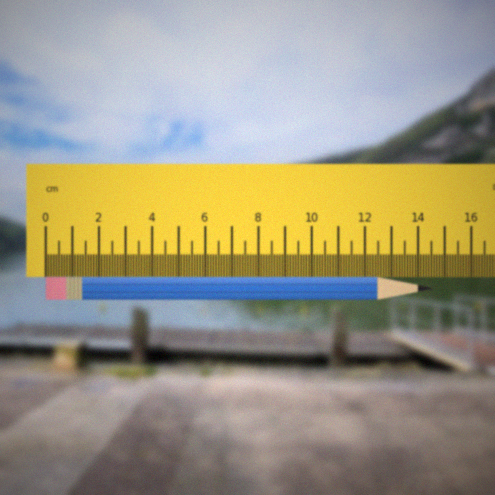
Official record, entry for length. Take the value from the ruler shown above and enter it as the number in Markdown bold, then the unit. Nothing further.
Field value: **14.5** cm
